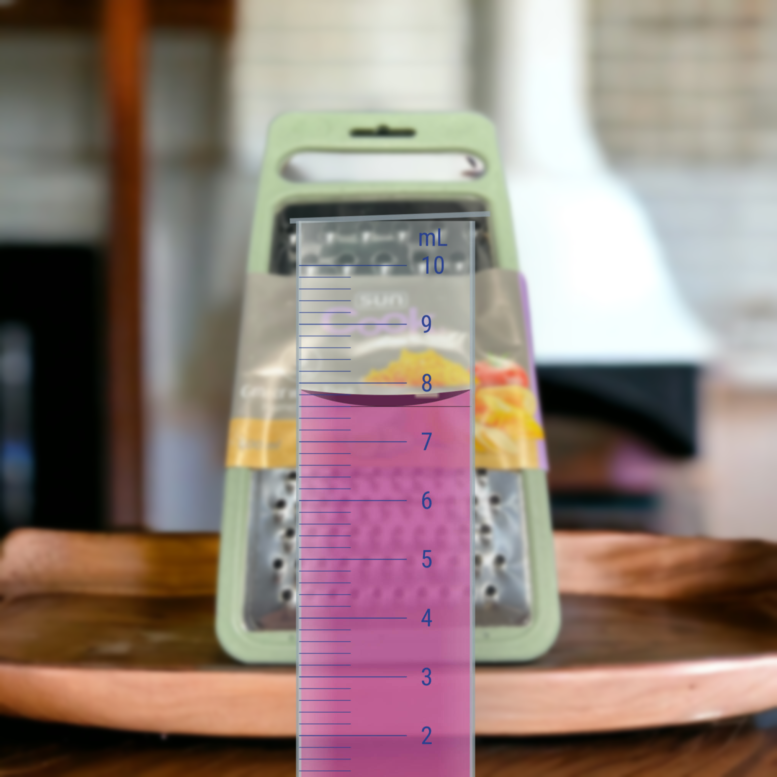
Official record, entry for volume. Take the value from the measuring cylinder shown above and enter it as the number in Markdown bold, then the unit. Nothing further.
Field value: **7.6** mL
